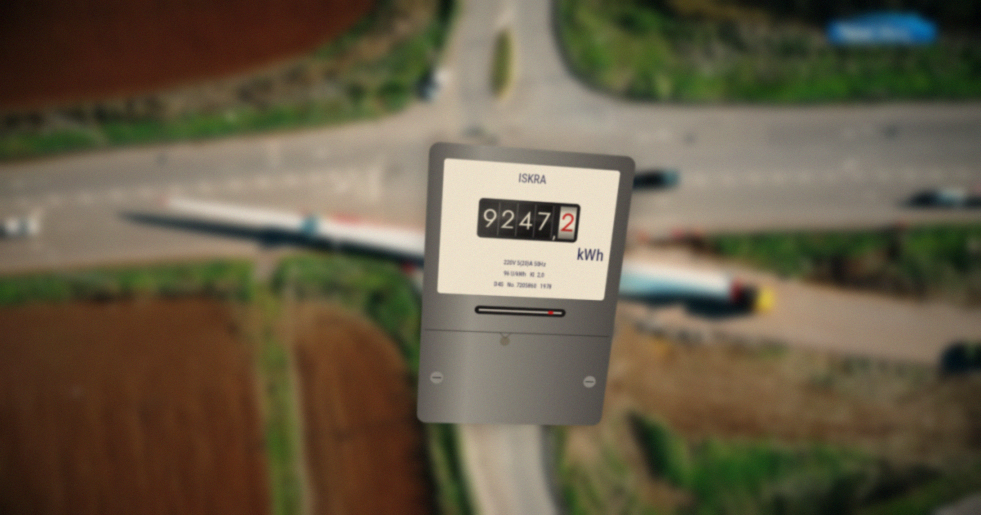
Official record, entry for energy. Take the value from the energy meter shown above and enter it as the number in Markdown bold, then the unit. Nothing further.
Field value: **9247.2** kWh
